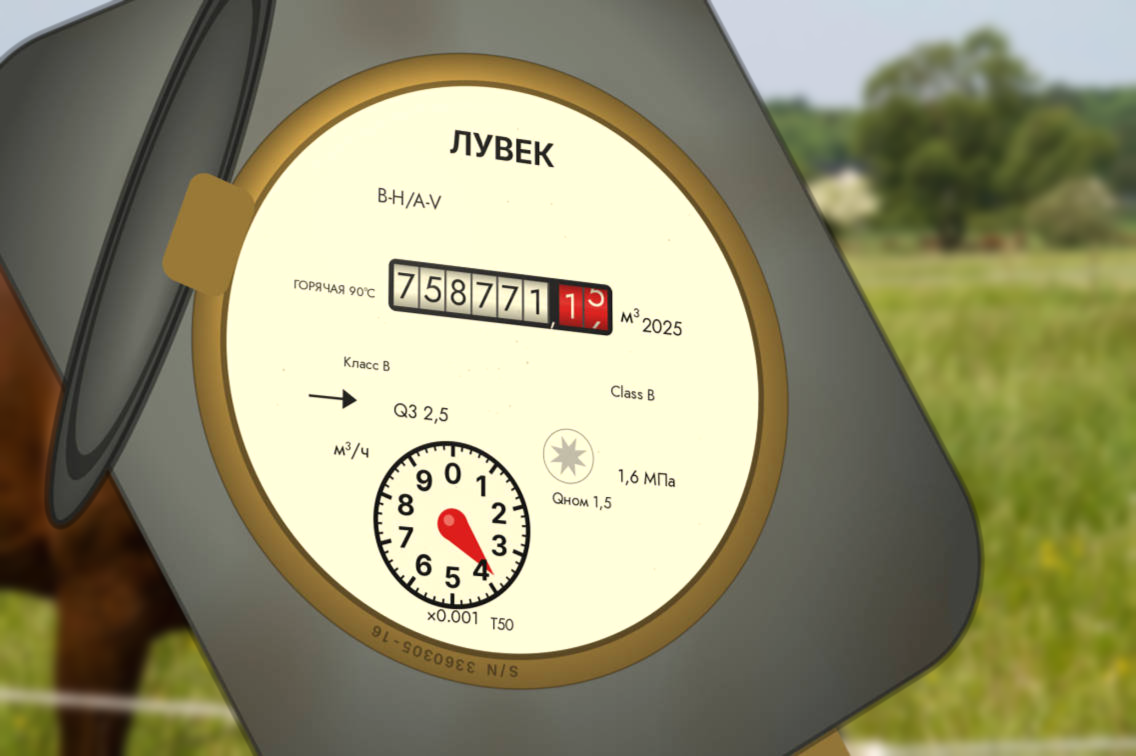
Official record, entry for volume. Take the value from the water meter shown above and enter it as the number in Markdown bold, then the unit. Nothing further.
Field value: **758771.153** m³
